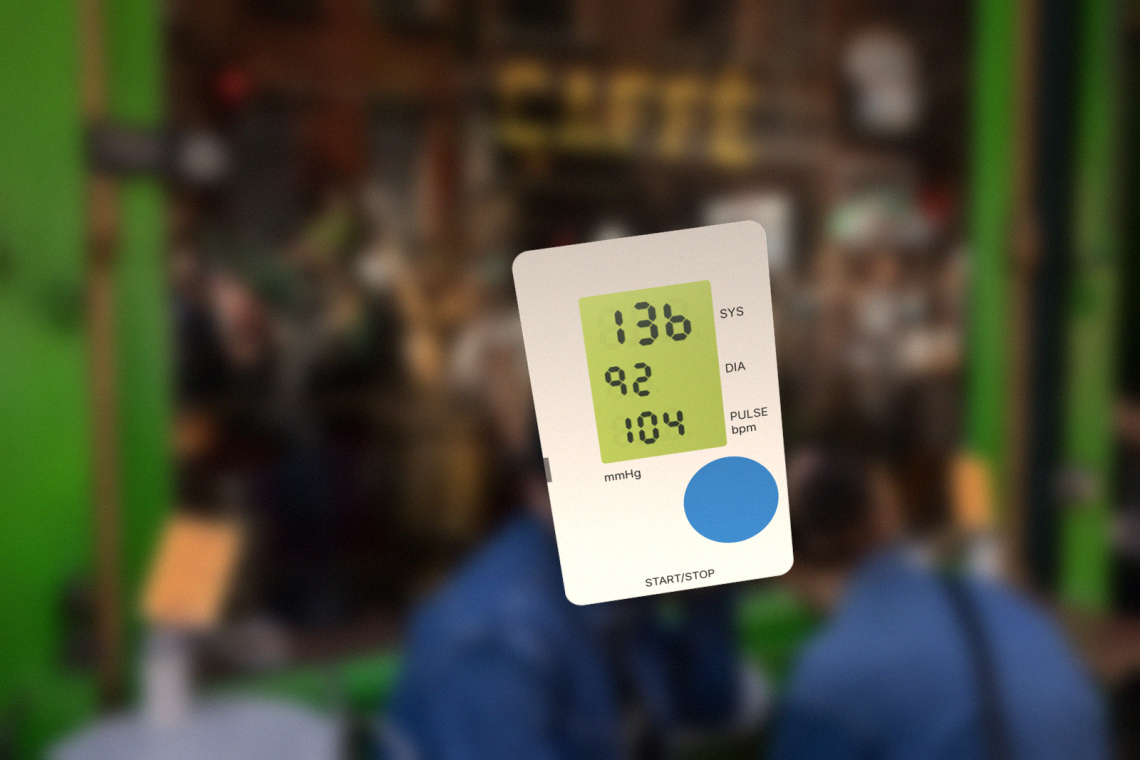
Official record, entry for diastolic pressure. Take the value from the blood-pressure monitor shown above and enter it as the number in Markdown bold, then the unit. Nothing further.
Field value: **92** mmHg
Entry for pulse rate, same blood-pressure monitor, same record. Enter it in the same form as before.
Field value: **104** bpm
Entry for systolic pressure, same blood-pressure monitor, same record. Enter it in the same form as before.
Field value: **136** mmHg
